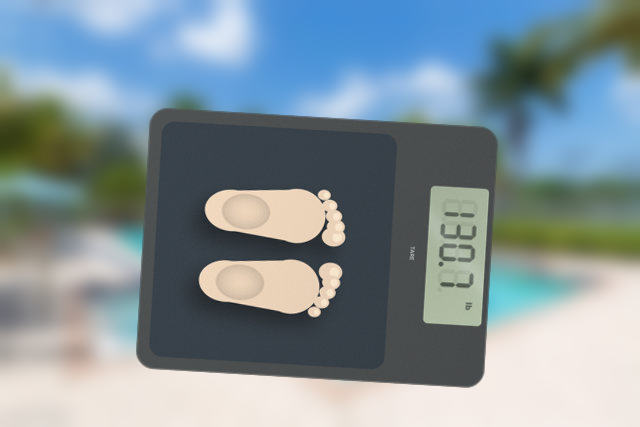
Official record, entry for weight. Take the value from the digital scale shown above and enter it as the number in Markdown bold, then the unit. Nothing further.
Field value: **130.7** lb
